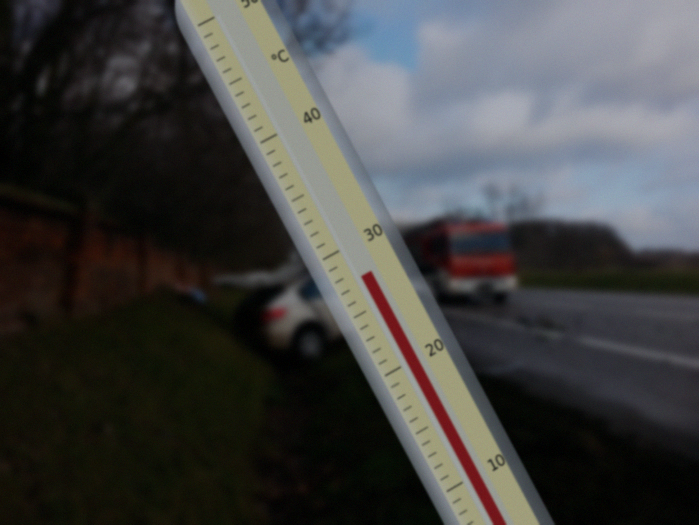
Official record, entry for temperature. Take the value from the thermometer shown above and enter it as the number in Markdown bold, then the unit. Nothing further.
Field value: **27.5** °C
